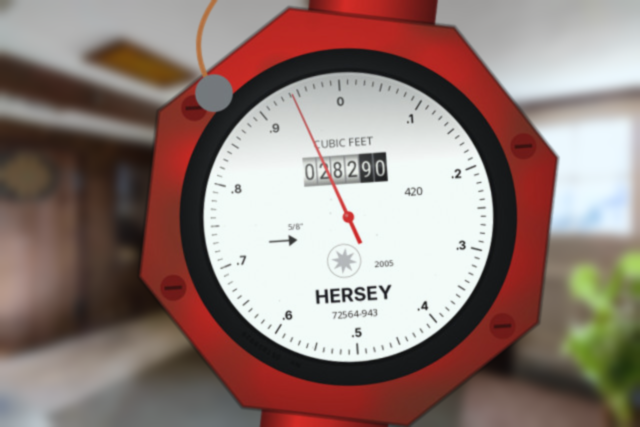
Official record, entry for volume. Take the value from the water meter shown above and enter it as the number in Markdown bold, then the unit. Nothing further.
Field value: **28289.94** ft³
